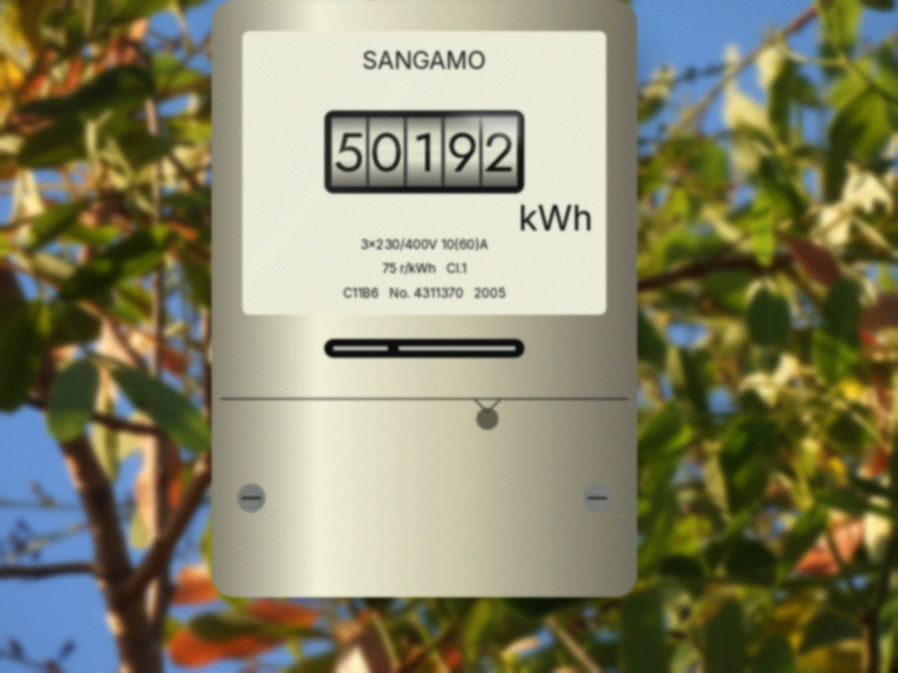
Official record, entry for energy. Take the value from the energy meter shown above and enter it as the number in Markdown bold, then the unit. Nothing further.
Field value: **50192** kWh
